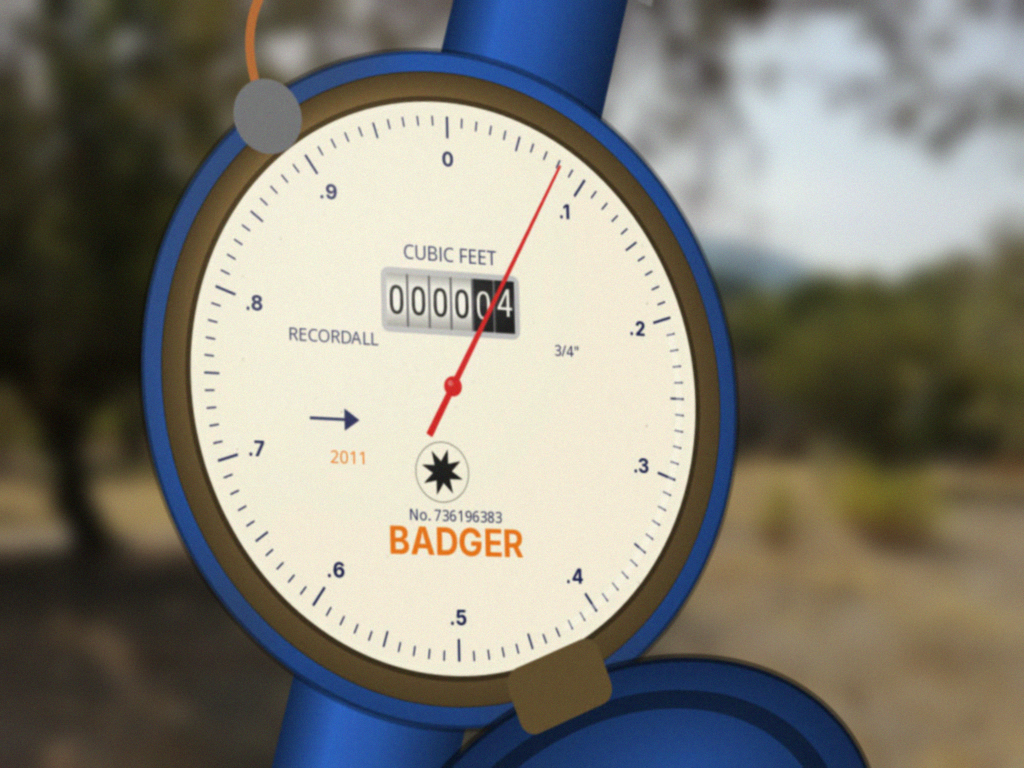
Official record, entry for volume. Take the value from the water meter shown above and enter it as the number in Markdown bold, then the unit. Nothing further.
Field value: **4.08** ft³
